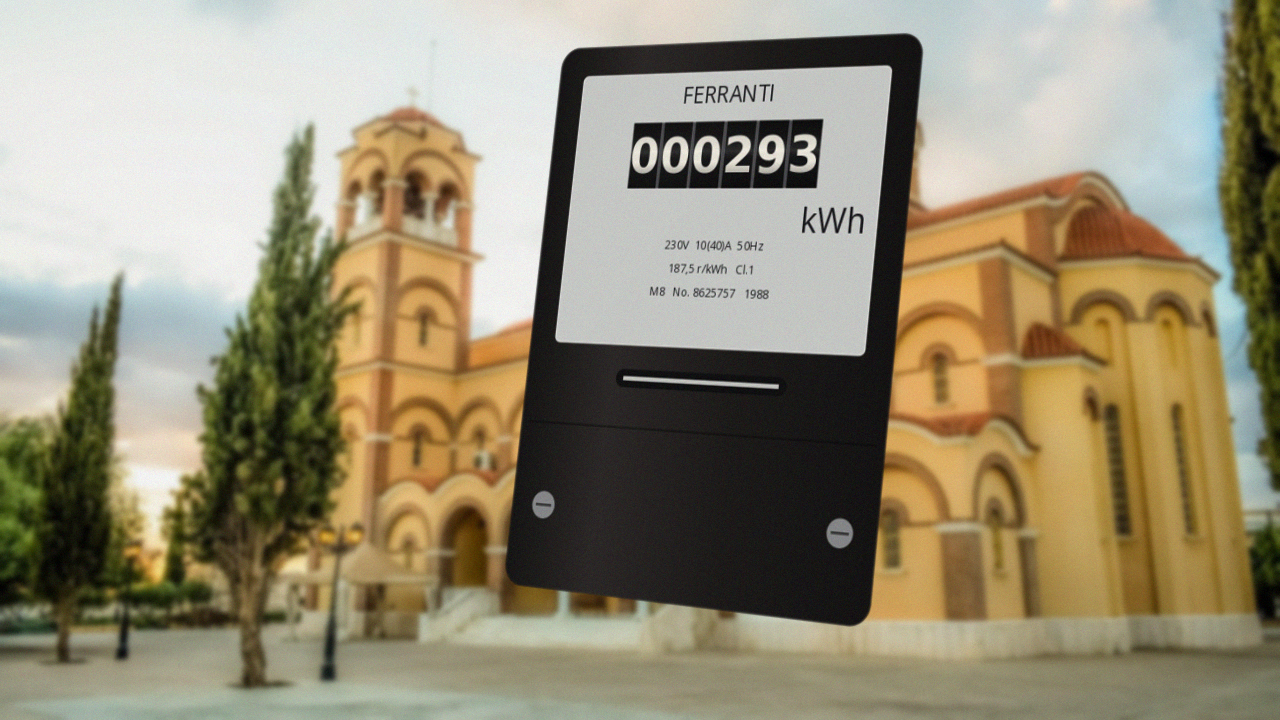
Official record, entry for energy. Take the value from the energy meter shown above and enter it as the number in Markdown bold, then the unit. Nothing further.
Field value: **293** kWh
